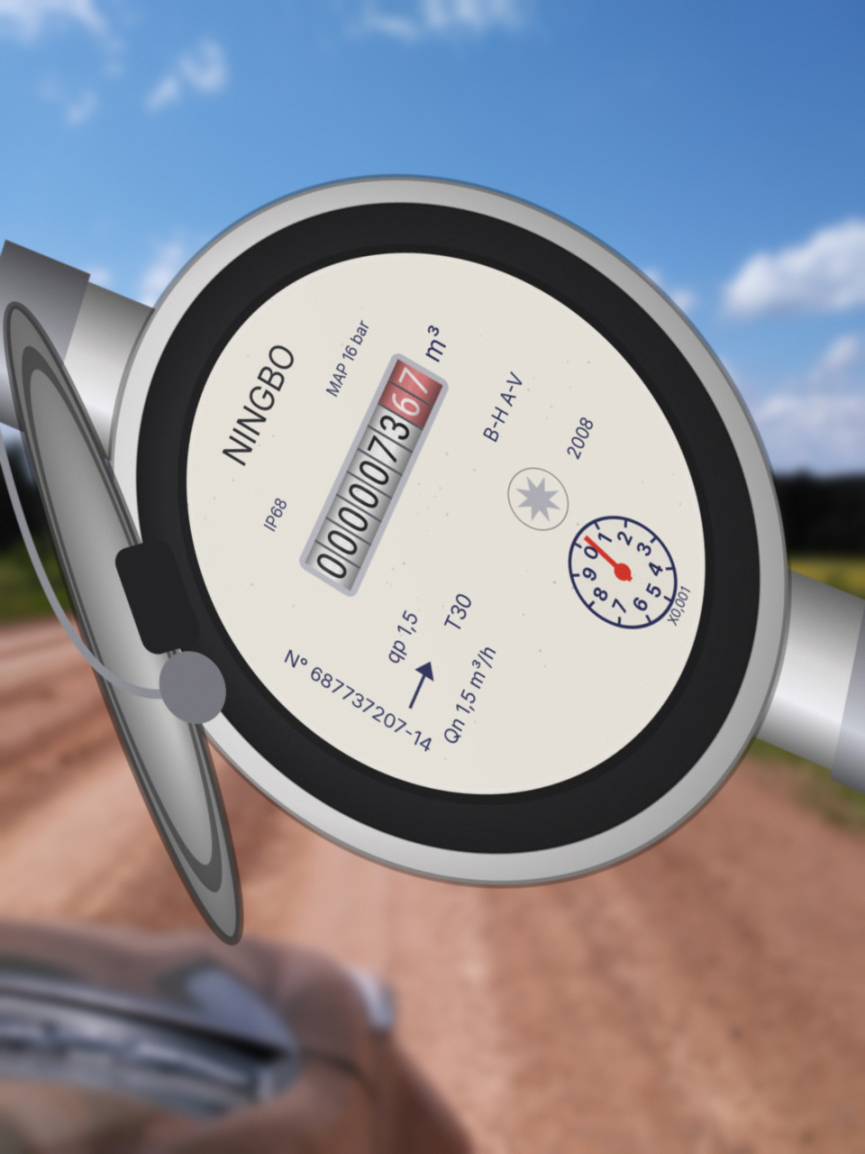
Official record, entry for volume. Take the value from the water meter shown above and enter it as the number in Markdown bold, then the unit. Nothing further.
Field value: **73.670** m³
